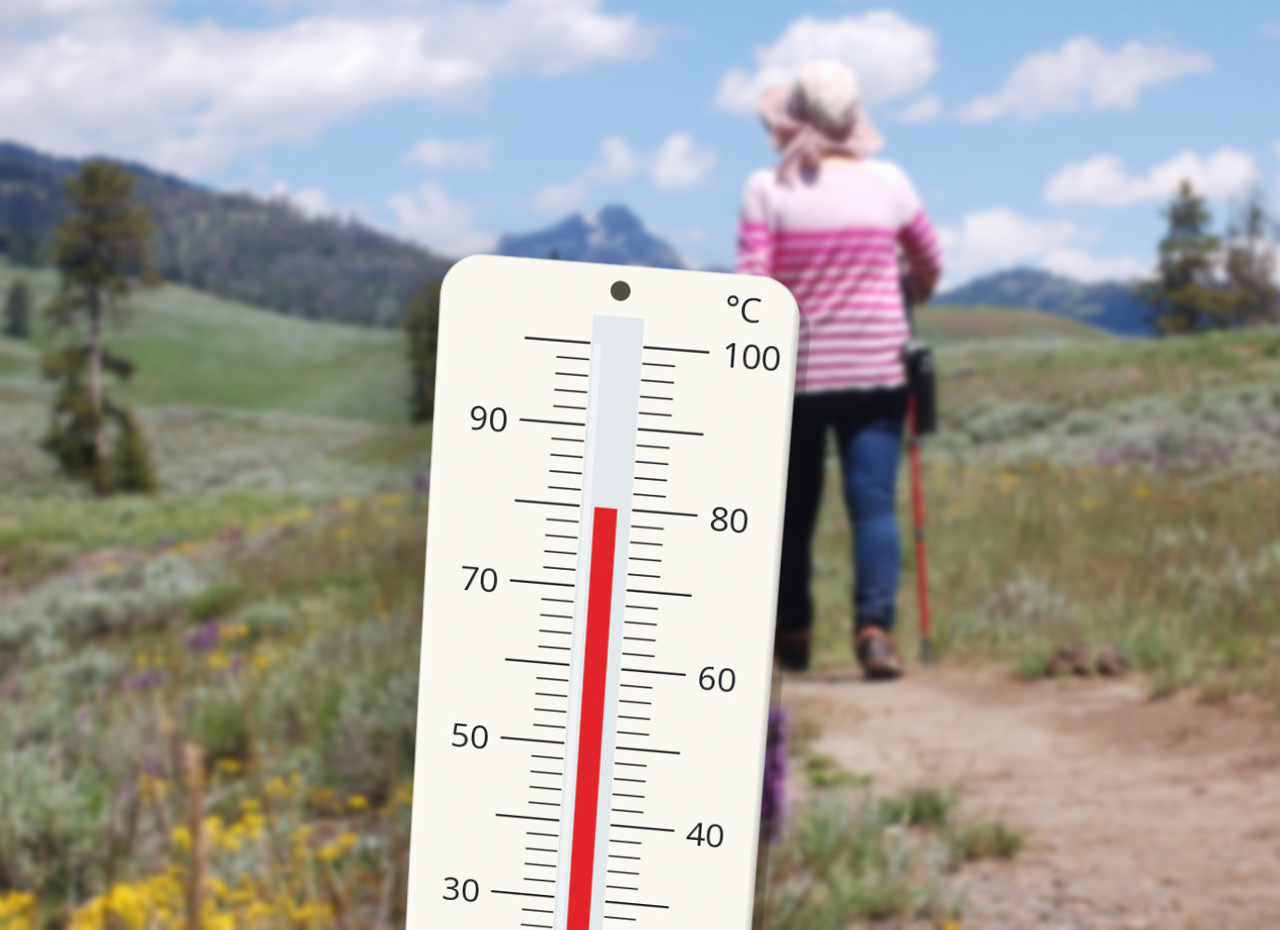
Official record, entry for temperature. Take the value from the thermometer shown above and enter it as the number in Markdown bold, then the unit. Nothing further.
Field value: **80** °C
